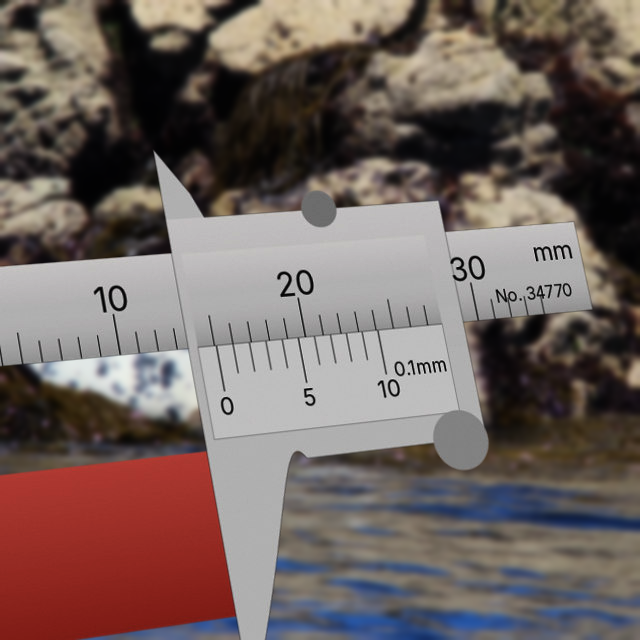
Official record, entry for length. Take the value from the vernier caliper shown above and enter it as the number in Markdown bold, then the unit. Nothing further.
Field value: **15.1** mm
